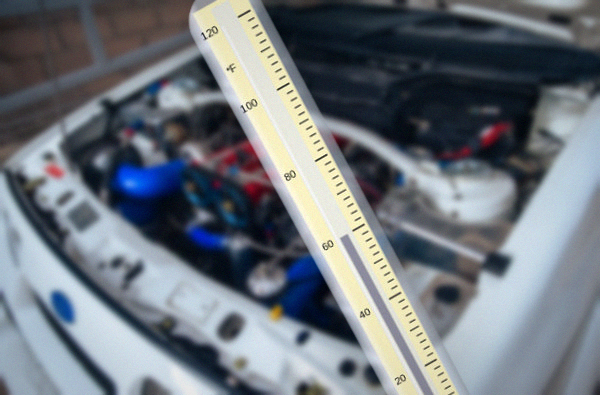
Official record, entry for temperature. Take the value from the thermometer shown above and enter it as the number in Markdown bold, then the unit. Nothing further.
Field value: **60** °F
